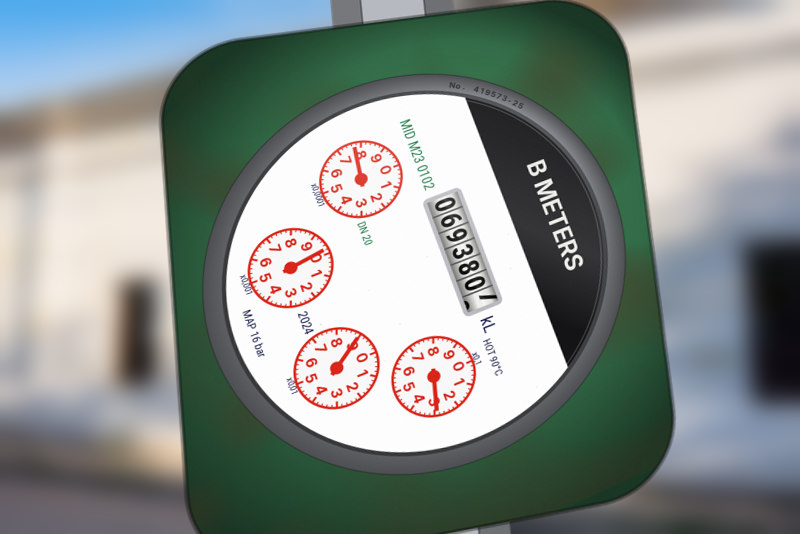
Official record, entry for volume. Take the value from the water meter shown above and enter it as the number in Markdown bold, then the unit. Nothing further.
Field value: **693807.2897** kL
